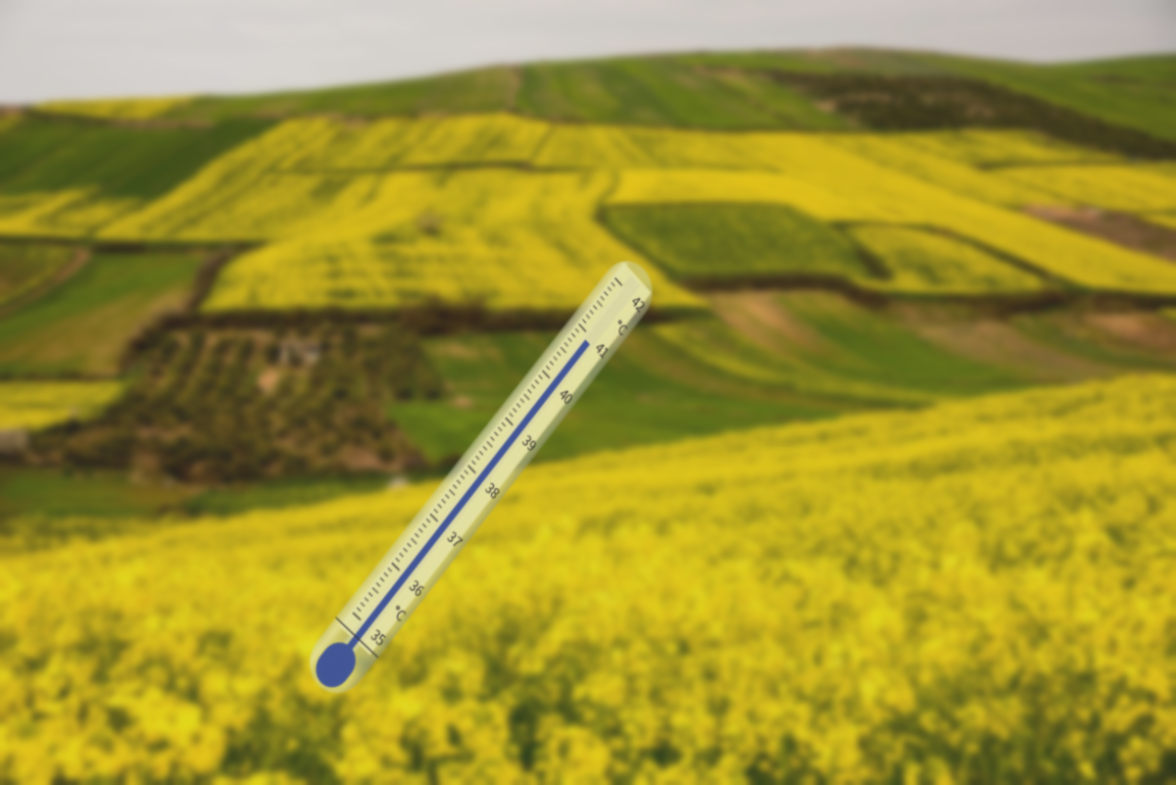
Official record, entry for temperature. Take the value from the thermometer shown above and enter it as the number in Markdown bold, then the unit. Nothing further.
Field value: **40.9** °C
